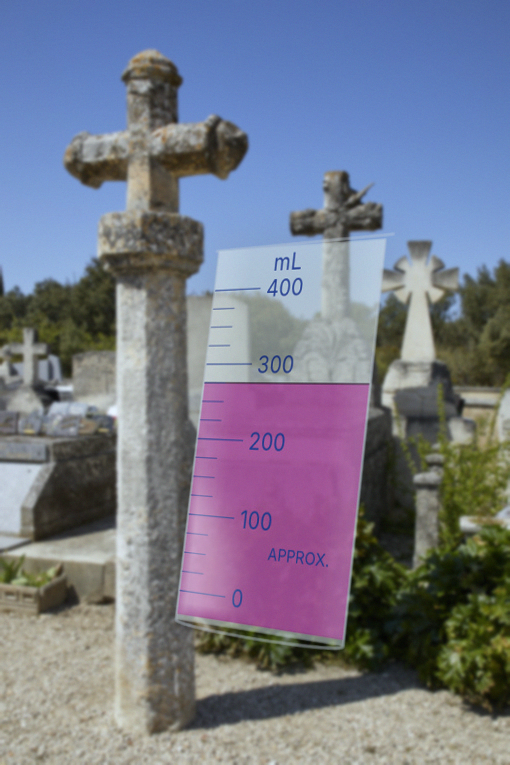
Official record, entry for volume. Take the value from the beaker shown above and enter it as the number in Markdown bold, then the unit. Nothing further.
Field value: **275** mL
